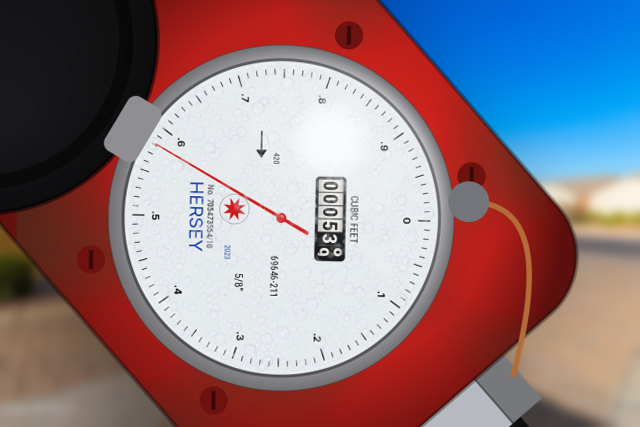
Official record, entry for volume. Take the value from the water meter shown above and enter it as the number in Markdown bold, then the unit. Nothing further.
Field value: **538.58** ft³
